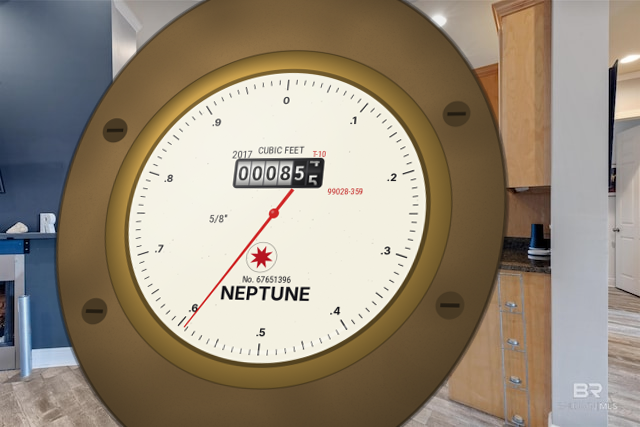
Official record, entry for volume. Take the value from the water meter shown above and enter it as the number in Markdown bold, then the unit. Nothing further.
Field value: **854.59** ft³
